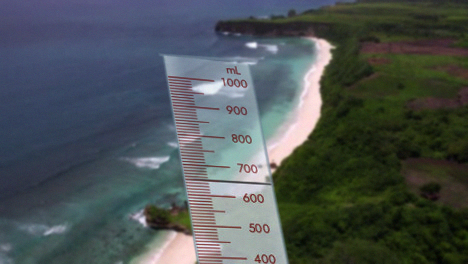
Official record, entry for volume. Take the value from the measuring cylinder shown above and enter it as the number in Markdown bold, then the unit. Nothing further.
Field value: **650** mL
